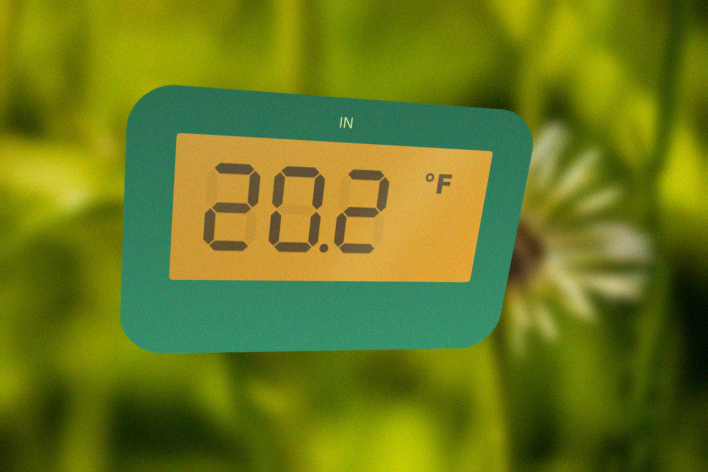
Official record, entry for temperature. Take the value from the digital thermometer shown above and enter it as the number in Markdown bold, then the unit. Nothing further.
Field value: **20.2** °F
